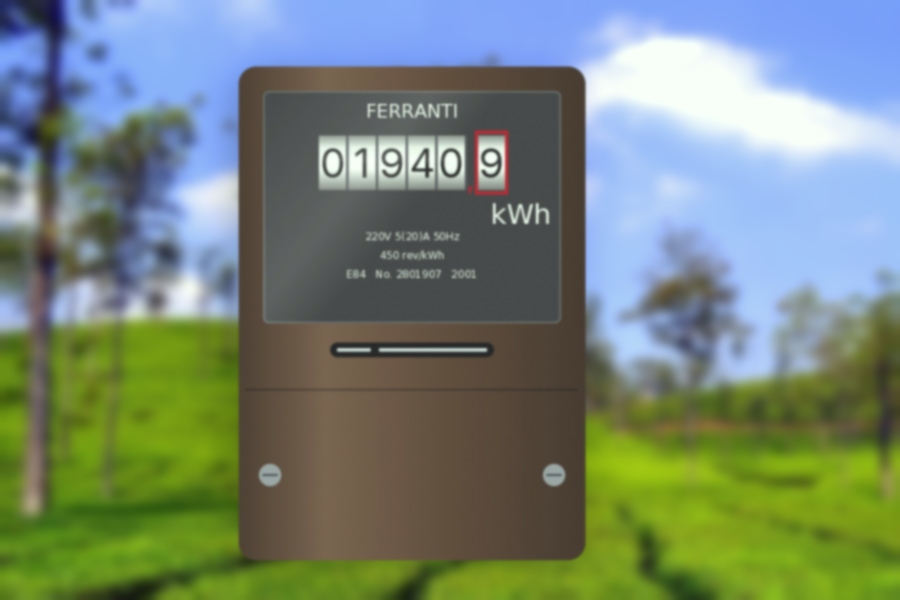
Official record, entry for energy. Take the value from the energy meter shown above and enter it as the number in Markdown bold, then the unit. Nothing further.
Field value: **1940.9** kWh
